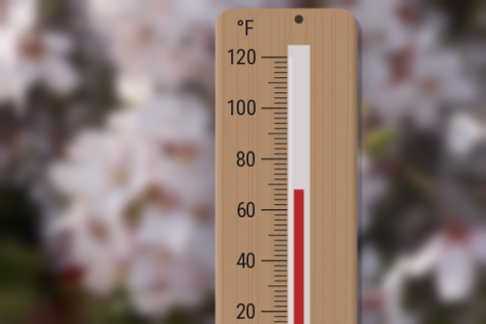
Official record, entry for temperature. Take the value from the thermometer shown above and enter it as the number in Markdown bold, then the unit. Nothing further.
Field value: **68** °F
